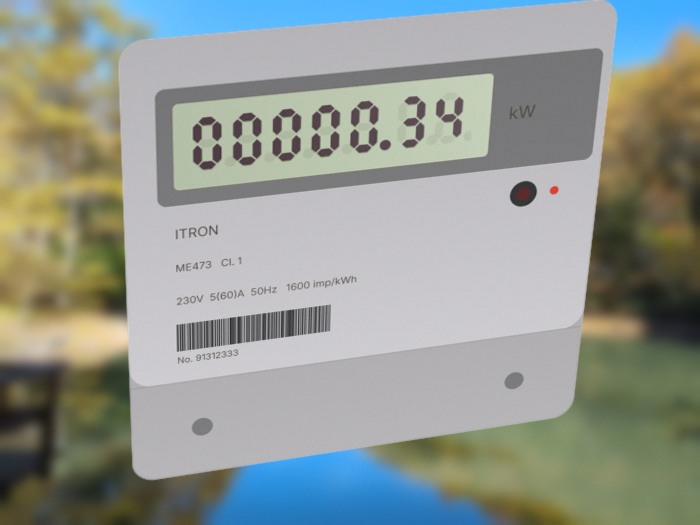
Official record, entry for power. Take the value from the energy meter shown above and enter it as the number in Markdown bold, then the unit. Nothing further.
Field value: **0.34** kW
